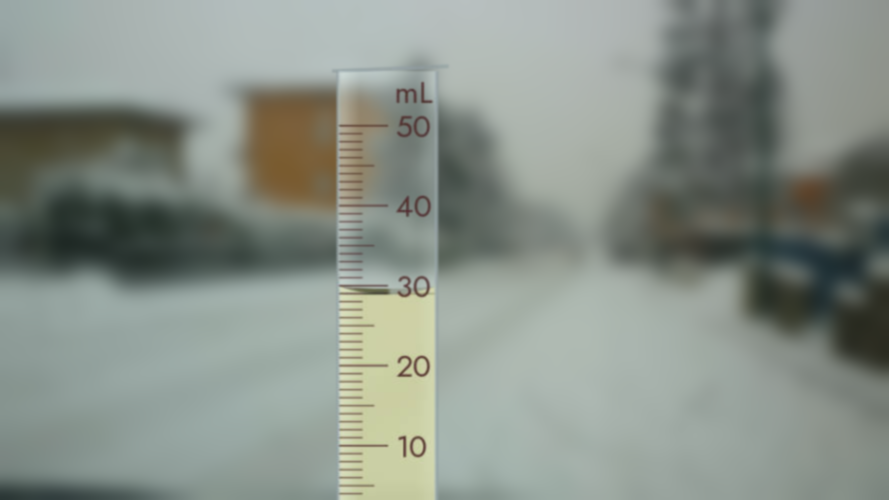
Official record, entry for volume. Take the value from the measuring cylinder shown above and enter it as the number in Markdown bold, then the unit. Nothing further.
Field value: **29** mL
